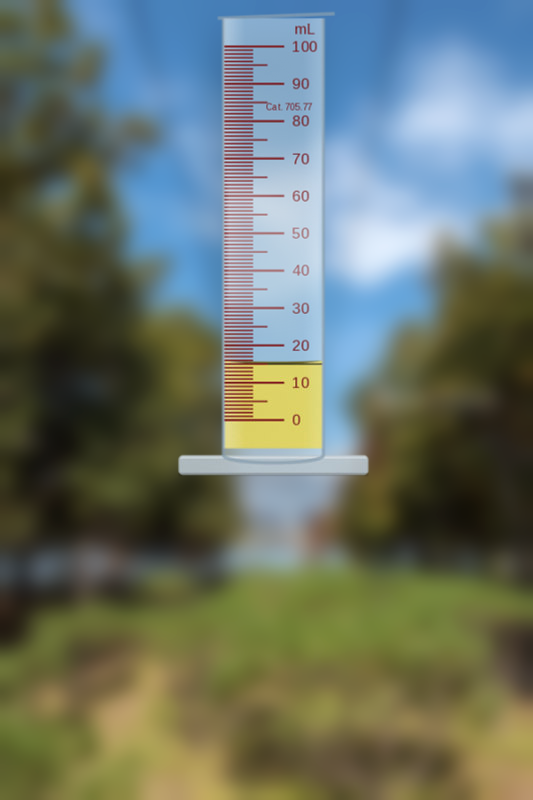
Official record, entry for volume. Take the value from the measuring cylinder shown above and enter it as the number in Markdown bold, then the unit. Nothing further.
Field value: **15** mL
